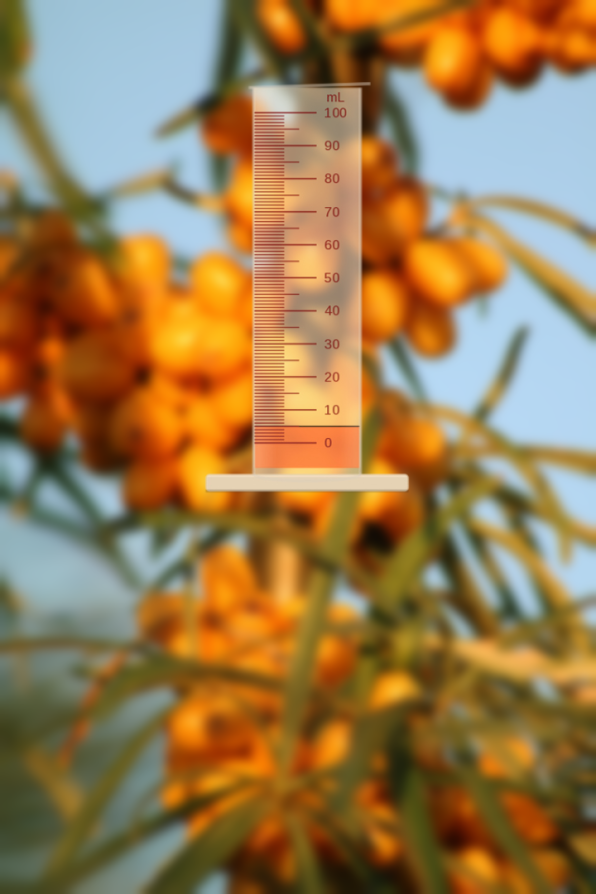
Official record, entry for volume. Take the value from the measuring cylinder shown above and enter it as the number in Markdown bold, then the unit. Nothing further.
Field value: **5** mL
